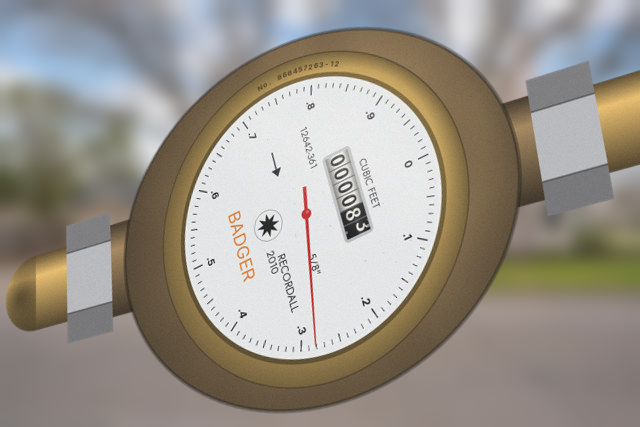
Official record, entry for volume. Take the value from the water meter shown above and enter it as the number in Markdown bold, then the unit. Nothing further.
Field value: **83.28** ft³
